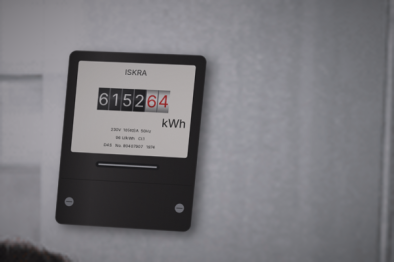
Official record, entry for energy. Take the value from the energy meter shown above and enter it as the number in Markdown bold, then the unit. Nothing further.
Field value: **6152.64** kWh
